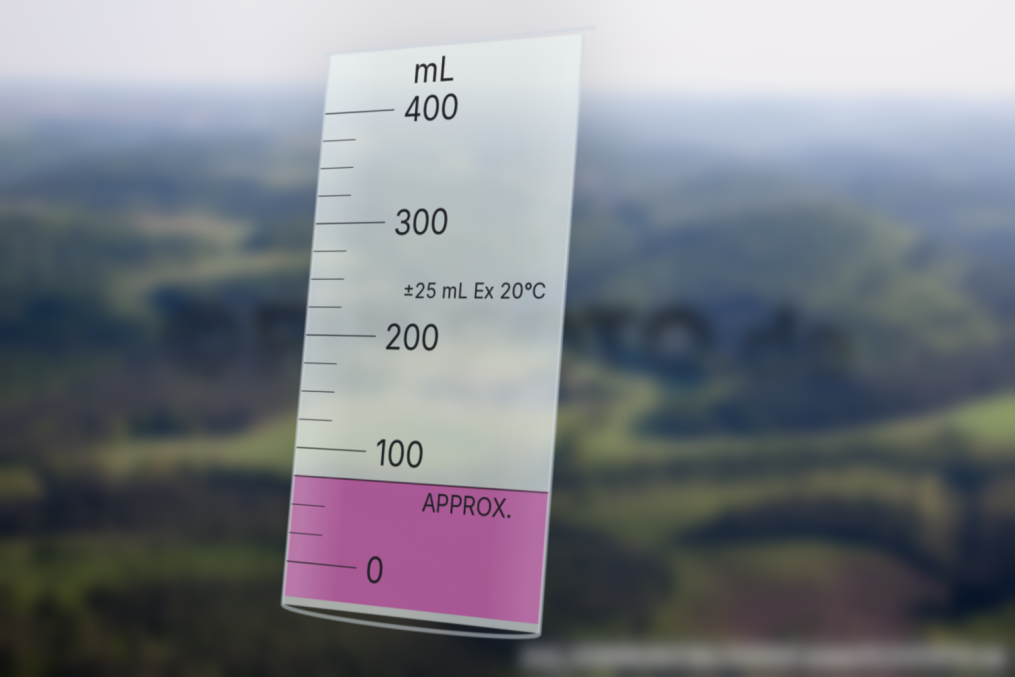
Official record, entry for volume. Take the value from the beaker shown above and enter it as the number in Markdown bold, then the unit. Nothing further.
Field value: **75** mL
